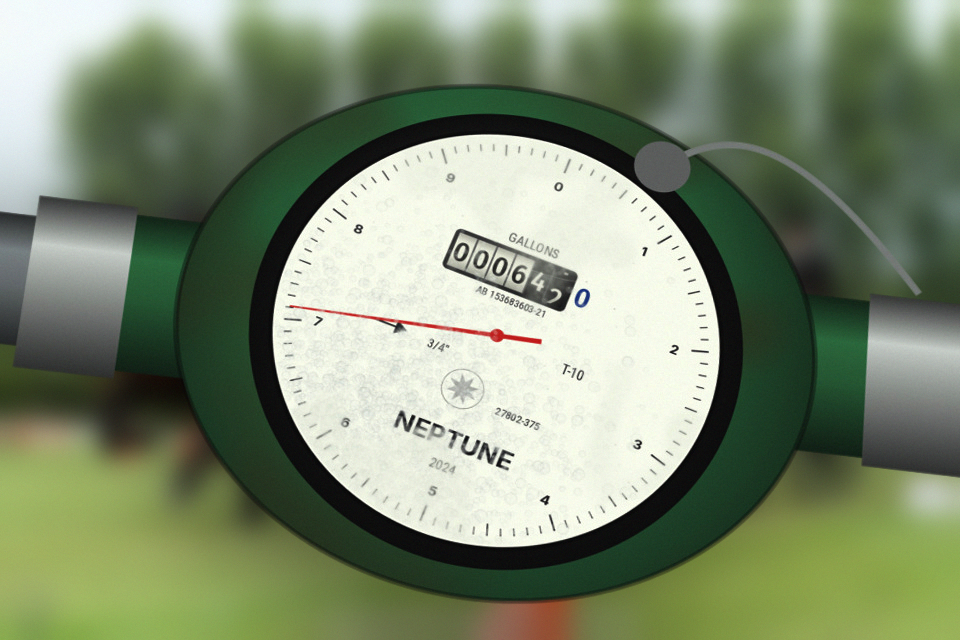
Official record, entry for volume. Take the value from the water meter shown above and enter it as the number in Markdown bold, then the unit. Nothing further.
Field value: **6417.1** gal
